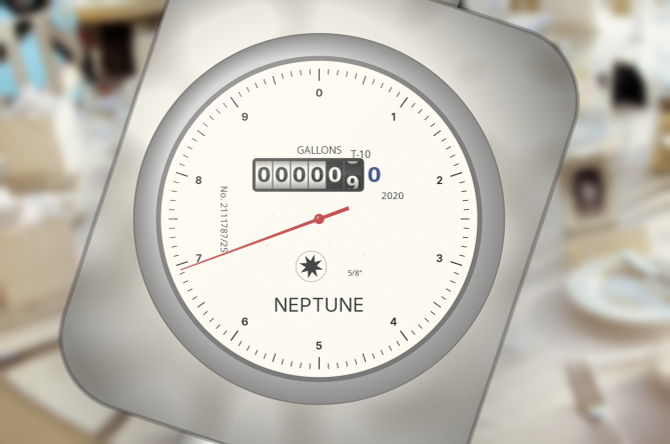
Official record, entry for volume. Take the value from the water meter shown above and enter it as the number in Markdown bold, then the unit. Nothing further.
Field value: **86.9** gal
